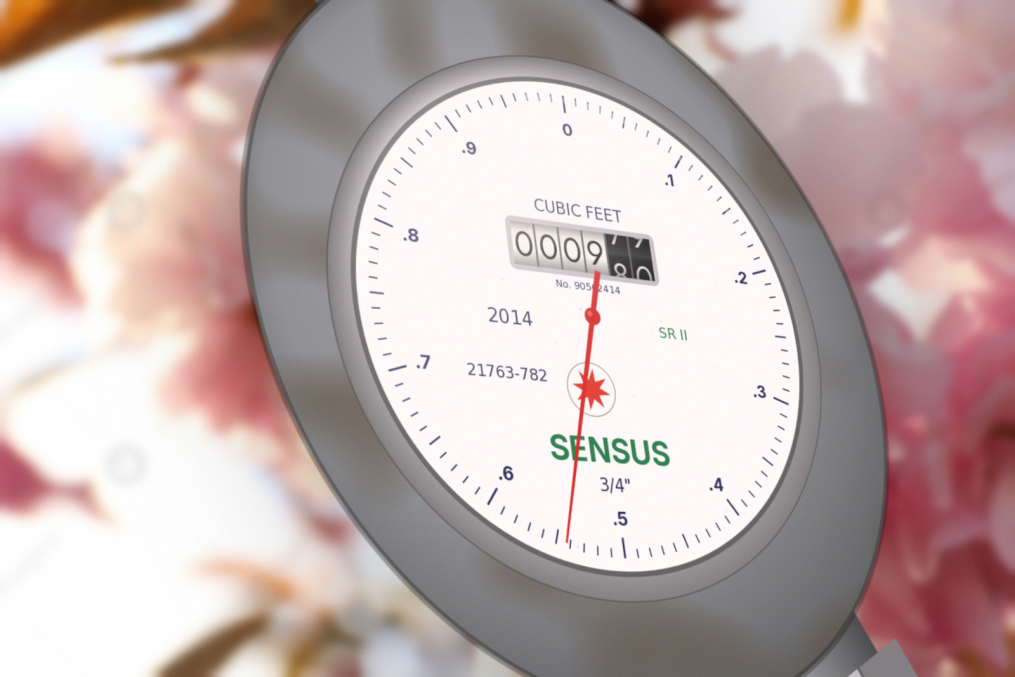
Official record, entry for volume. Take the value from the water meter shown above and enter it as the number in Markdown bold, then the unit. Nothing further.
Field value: **979.54** ft³
